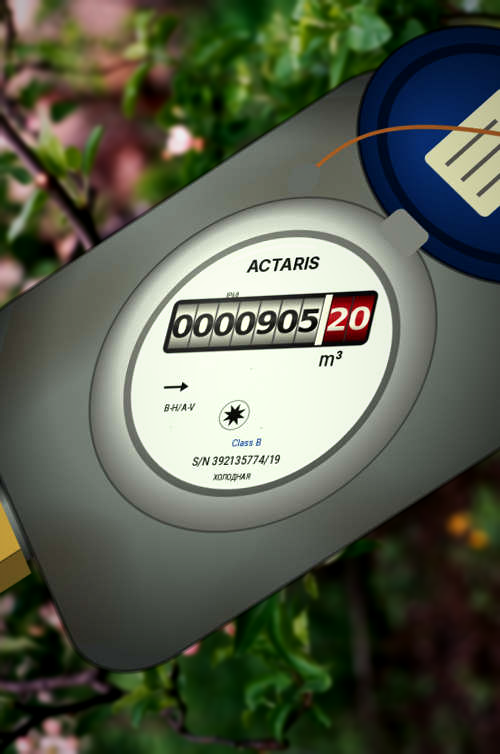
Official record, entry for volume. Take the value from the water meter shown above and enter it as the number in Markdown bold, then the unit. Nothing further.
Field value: **905.20** m³
